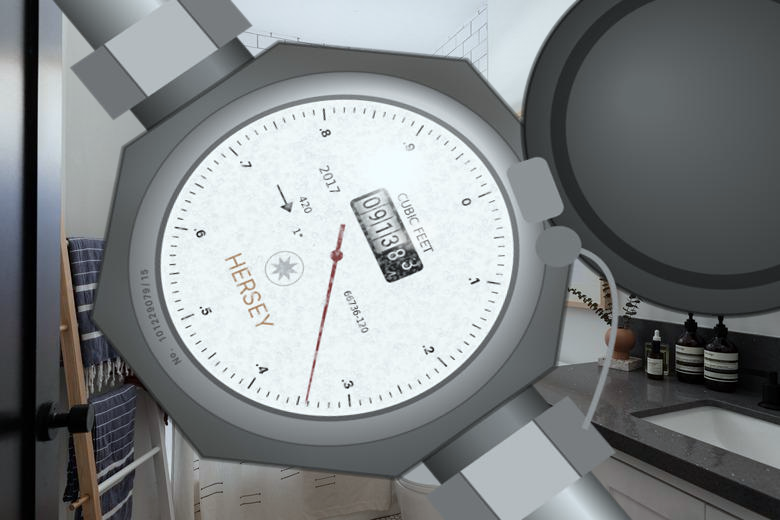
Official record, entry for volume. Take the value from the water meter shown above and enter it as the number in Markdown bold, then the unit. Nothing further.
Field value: **91383.34** ft³
